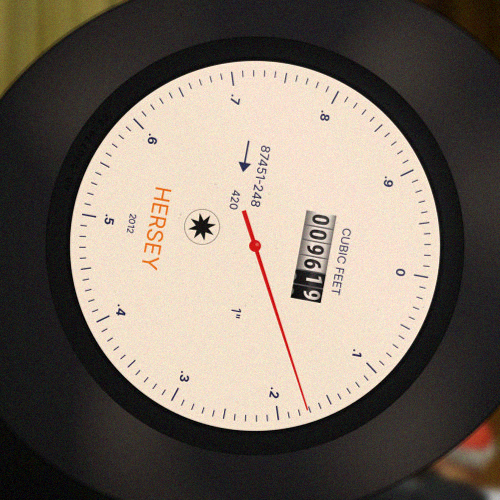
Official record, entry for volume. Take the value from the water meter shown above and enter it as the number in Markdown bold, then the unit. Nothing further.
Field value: **9619.17** ft³
